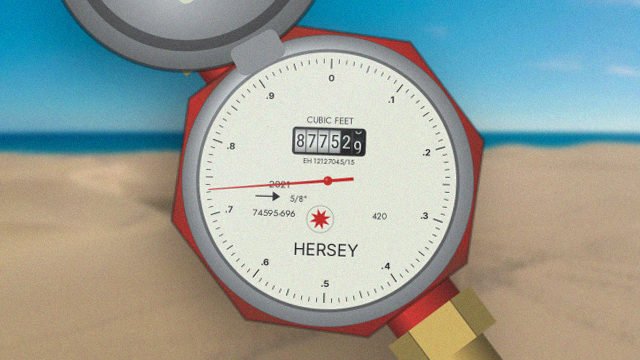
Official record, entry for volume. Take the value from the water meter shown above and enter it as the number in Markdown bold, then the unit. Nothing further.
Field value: **877528.73** ft³
